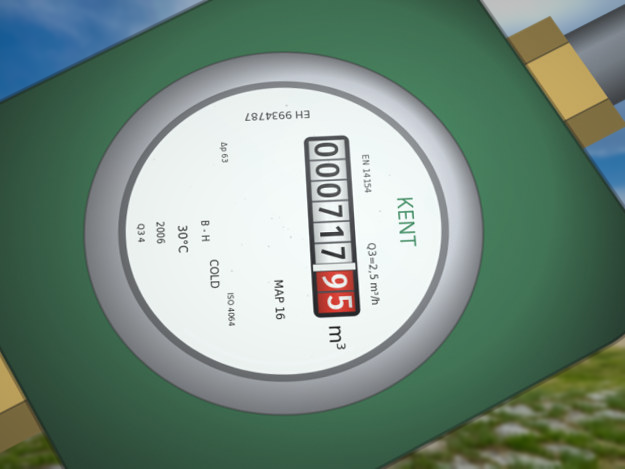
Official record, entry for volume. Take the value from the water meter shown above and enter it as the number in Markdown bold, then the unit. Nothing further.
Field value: **717.95** m³
